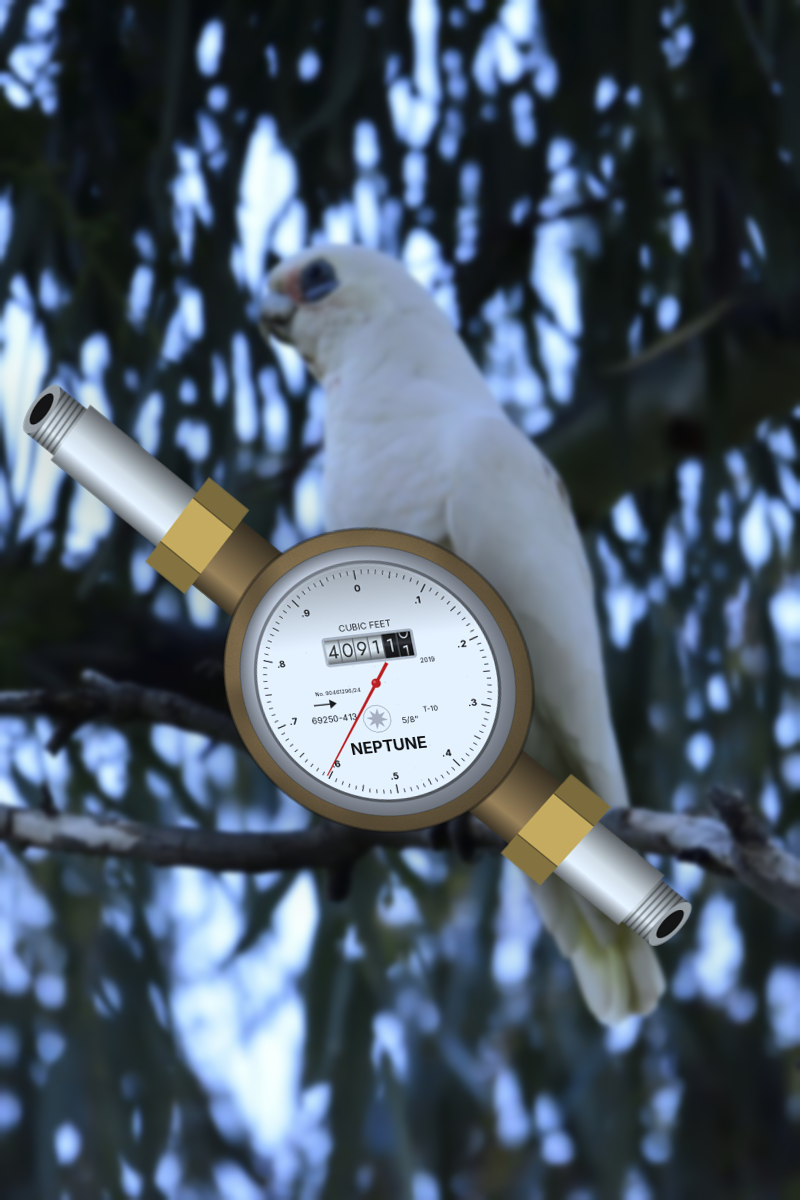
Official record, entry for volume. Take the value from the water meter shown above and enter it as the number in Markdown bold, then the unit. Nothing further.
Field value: **409110.60** ft³
